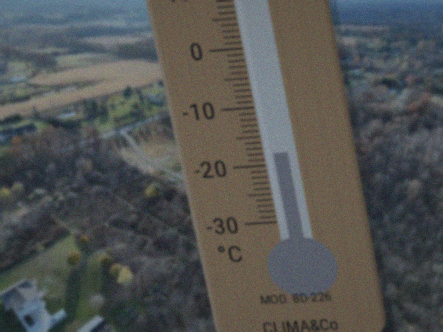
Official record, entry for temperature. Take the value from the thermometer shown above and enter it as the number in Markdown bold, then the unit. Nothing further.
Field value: **-18** °C
